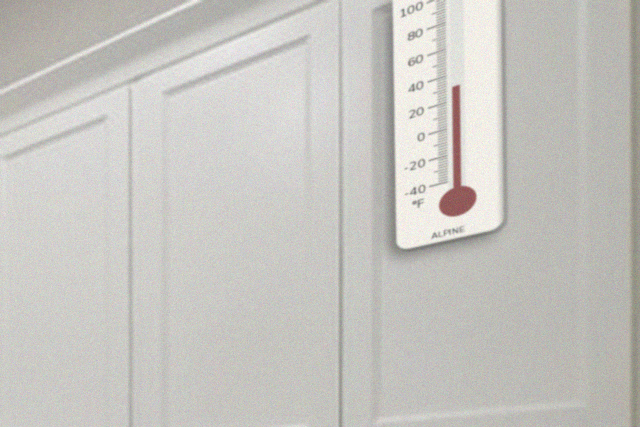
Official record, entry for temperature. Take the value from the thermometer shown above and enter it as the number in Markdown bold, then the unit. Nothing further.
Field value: **30** °F
